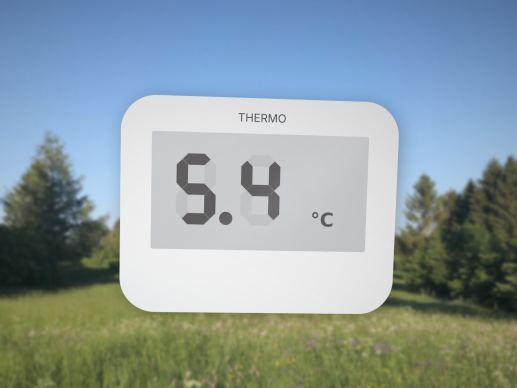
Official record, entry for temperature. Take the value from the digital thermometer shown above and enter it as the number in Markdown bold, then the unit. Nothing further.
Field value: **5.4** °C
